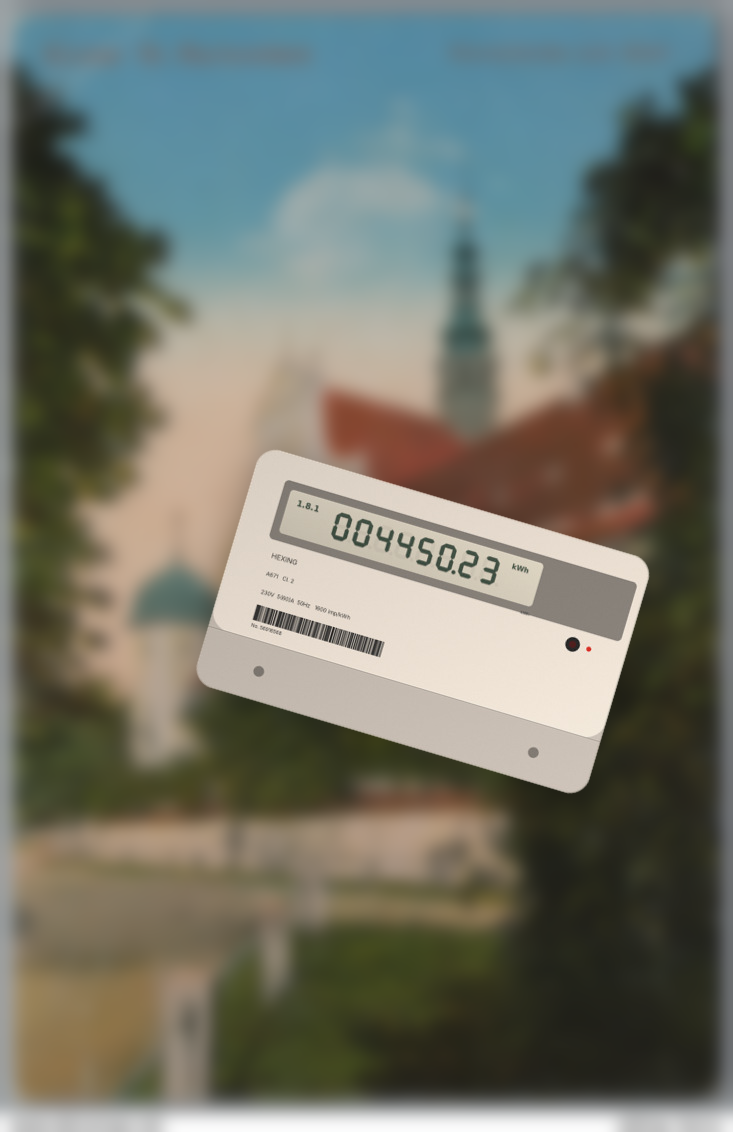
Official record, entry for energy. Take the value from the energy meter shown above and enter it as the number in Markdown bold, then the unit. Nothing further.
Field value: **4450.23** kWh
